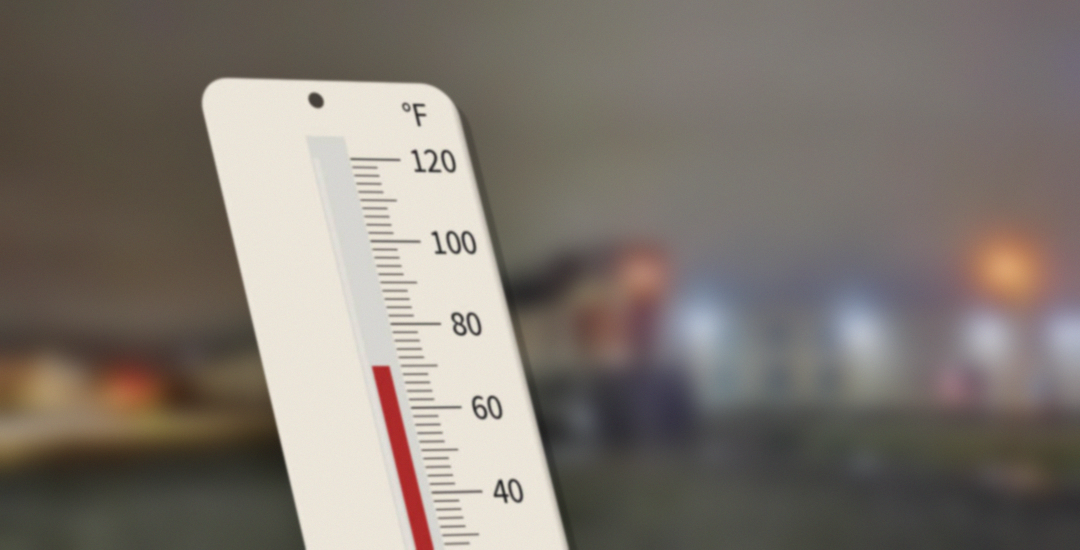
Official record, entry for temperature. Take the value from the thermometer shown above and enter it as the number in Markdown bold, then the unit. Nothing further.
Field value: **70** °F
